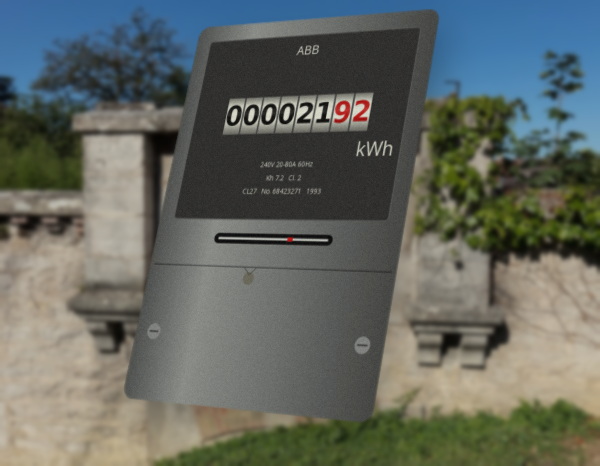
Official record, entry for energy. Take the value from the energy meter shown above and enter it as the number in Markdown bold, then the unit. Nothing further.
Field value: **21.92** kWh
